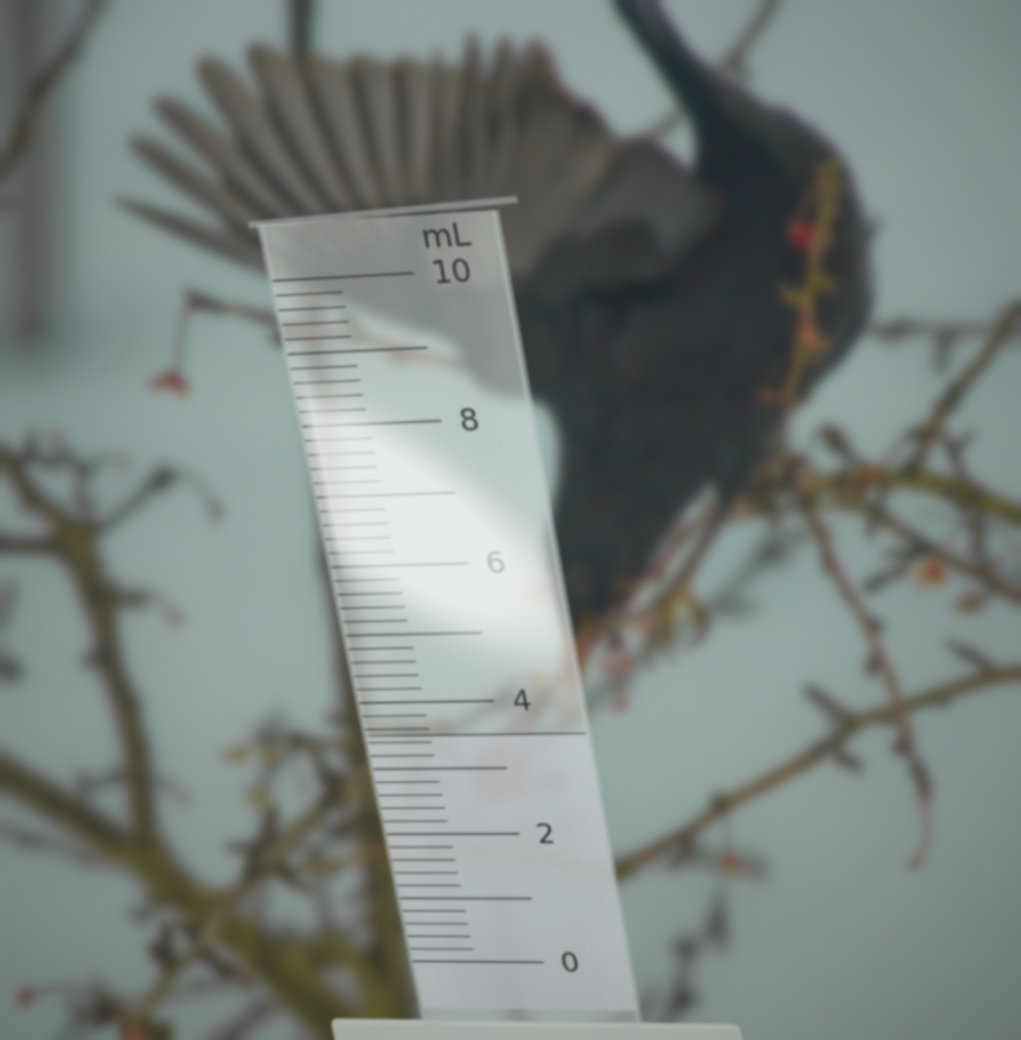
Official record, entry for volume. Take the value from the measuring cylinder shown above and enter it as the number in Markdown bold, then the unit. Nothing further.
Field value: **3.5** mL
